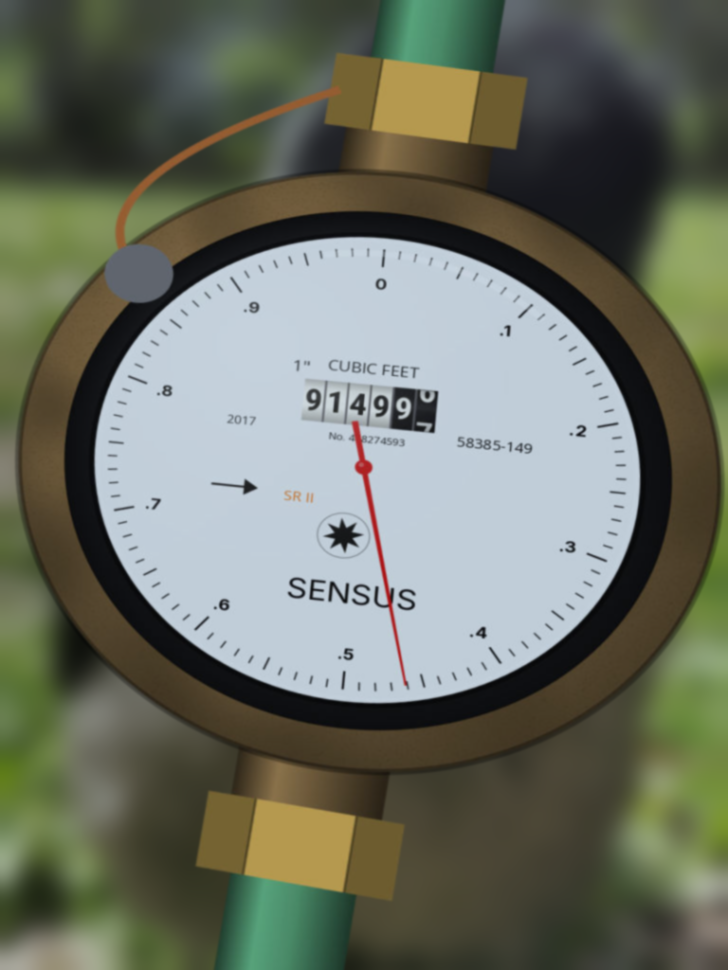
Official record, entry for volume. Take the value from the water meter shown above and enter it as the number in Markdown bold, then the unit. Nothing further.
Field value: **914996.46** ft³
